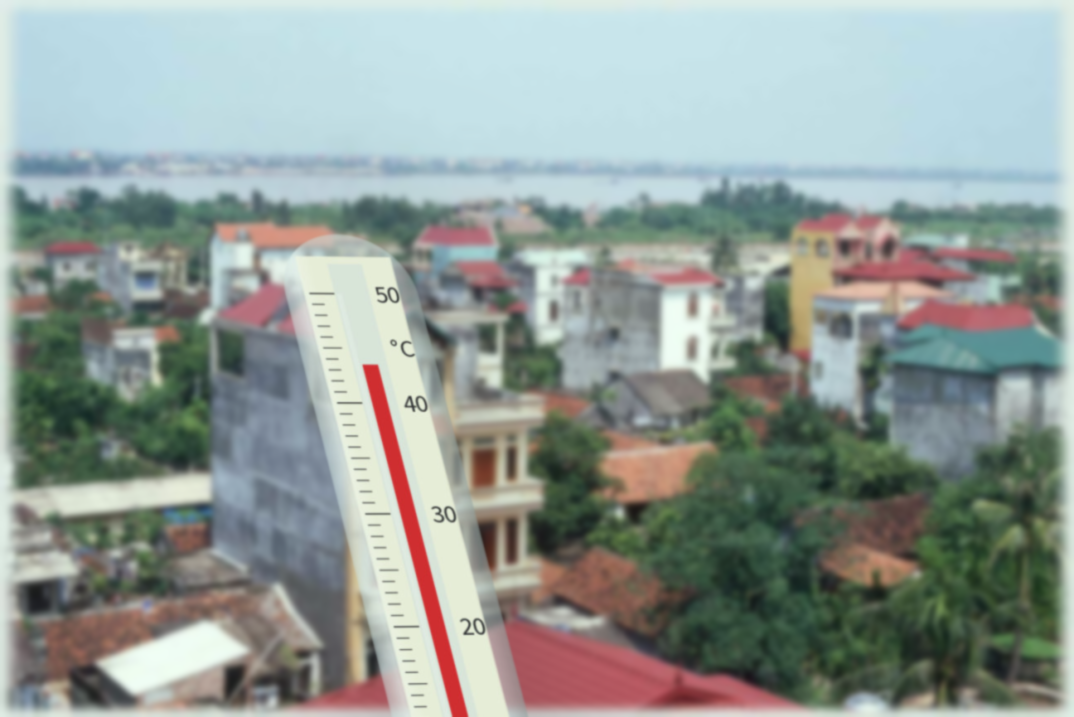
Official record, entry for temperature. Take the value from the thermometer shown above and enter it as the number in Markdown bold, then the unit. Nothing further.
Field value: **43.5** °C
